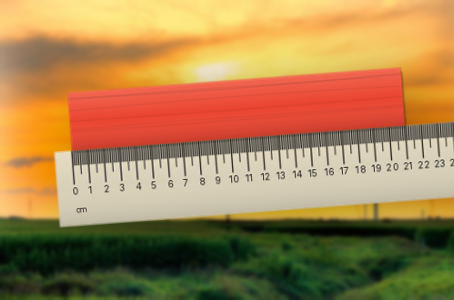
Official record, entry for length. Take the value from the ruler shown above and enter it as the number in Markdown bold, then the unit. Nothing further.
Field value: **21** cm
